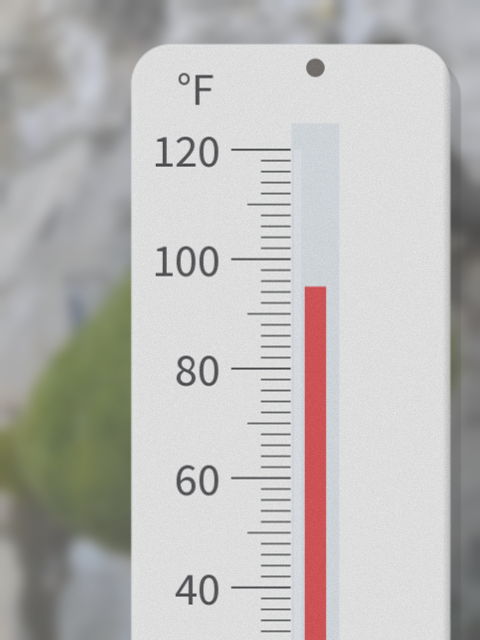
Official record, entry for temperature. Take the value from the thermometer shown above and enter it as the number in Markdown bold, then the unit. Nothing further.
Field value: **95** °F
